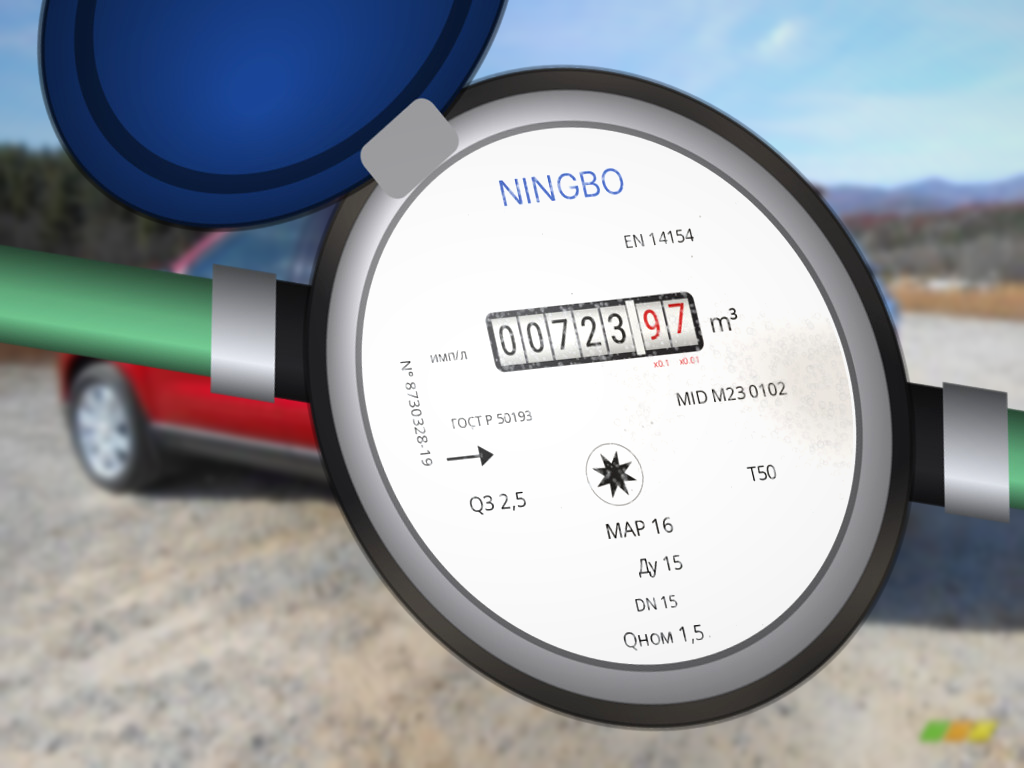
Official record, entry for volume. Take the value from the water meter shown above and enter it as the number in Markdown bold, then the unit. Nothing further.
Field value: **723.97** m³
